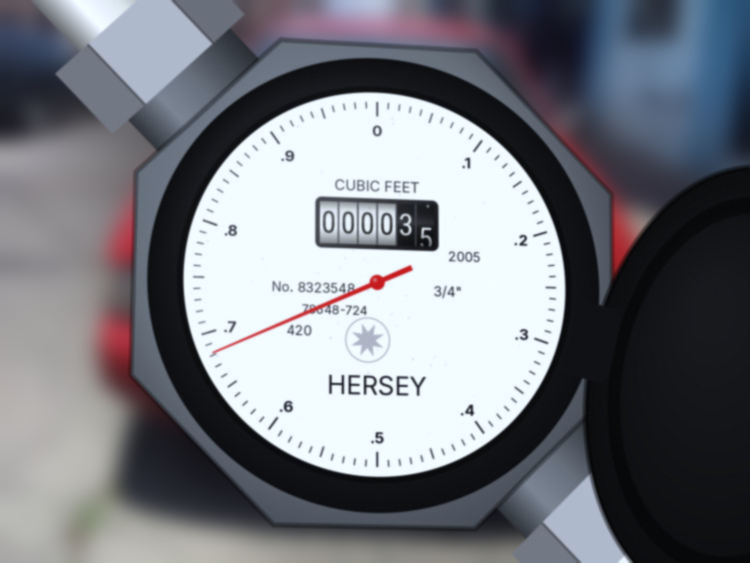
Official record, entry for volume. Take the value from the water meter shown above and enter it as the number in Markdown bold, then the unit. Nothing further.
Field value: **34.68** ft³
